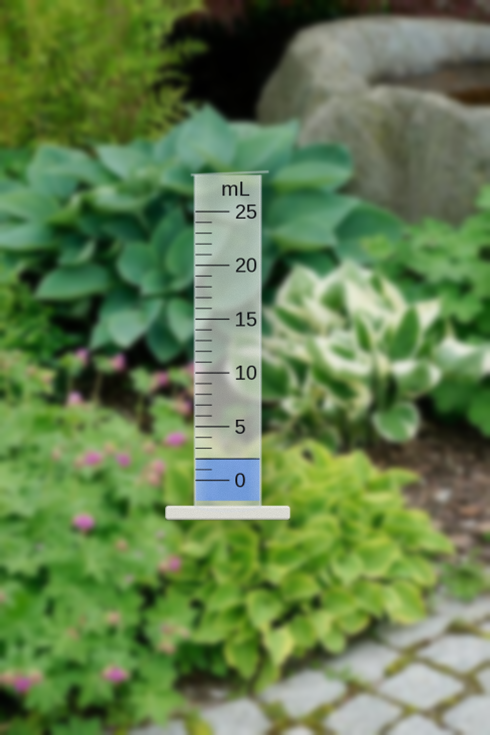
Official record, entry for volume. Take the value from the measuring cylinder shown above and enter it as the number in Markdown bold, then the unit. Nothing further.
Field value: **2** mL
